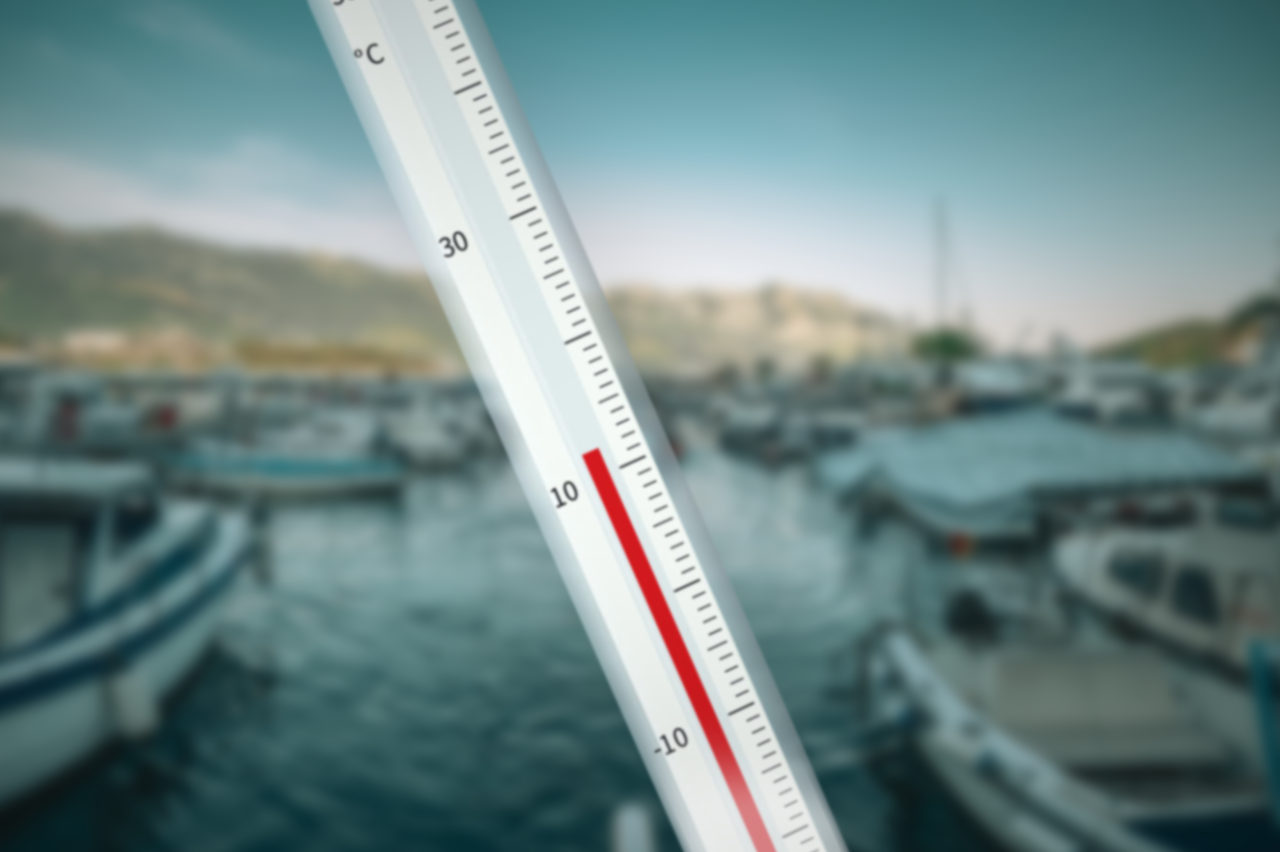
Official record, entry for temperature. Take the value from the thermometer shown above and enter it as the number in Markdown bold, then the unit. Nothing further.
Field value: **12** °C
